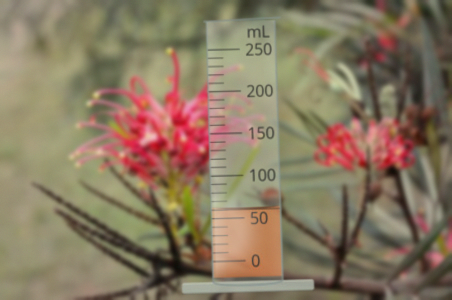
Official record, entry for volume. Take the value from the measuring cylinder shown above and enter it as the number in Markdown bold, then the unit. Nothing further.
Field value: **60** mL
